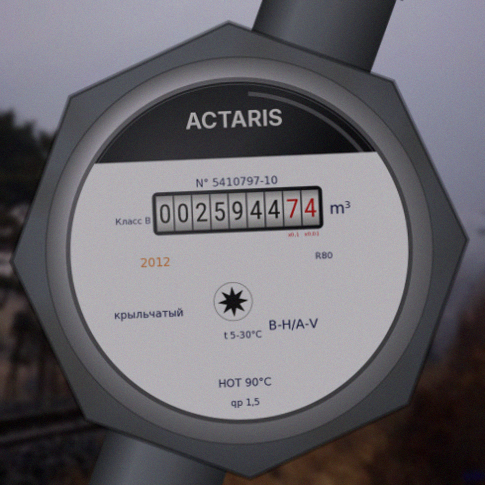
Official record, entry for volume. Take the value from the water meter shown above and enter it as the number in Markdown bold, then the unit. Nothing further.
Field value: **25944.74** m³
